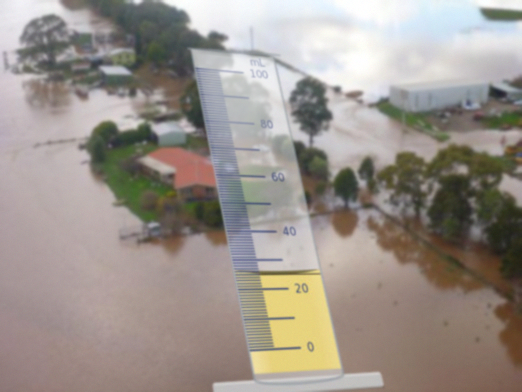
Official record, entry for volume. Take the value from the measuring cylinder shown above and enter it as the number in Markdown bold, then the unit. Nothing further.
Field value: **25** mL
